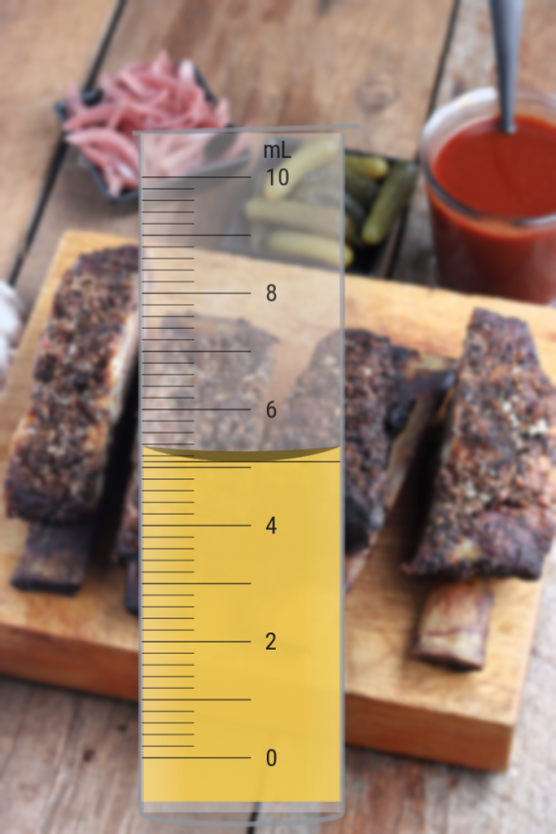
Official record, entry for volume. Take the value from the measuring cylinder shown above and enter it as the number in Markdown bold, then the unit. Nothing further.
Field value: **5.1** mL
